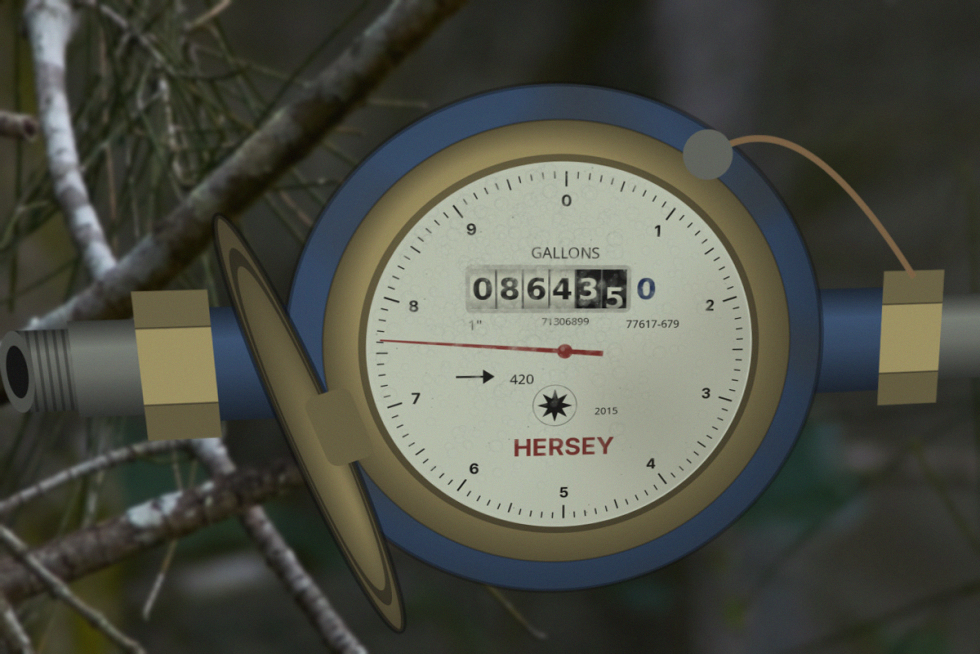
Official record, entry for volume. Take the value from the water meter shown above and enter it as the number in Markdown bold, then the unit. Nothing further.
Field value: **864347.6** gal
